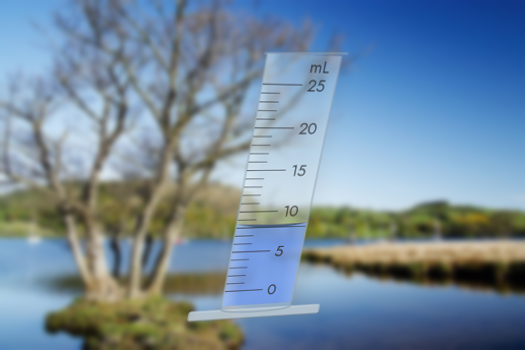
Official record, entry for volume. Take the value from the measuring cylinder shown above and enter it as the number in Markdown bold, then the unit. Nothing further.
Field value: **8** mL
